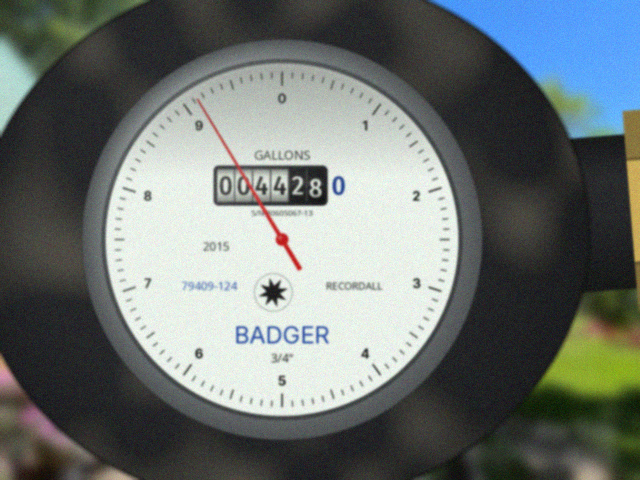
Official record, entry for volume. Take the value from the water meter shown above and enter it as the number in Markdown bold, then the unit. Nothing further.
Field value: **44279.1** gal
